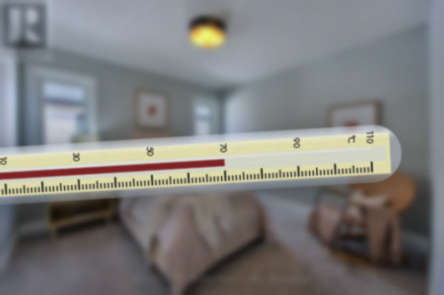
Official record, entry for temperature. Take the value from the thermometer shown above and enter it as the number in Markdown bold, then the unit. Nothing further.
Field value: **70** °C
